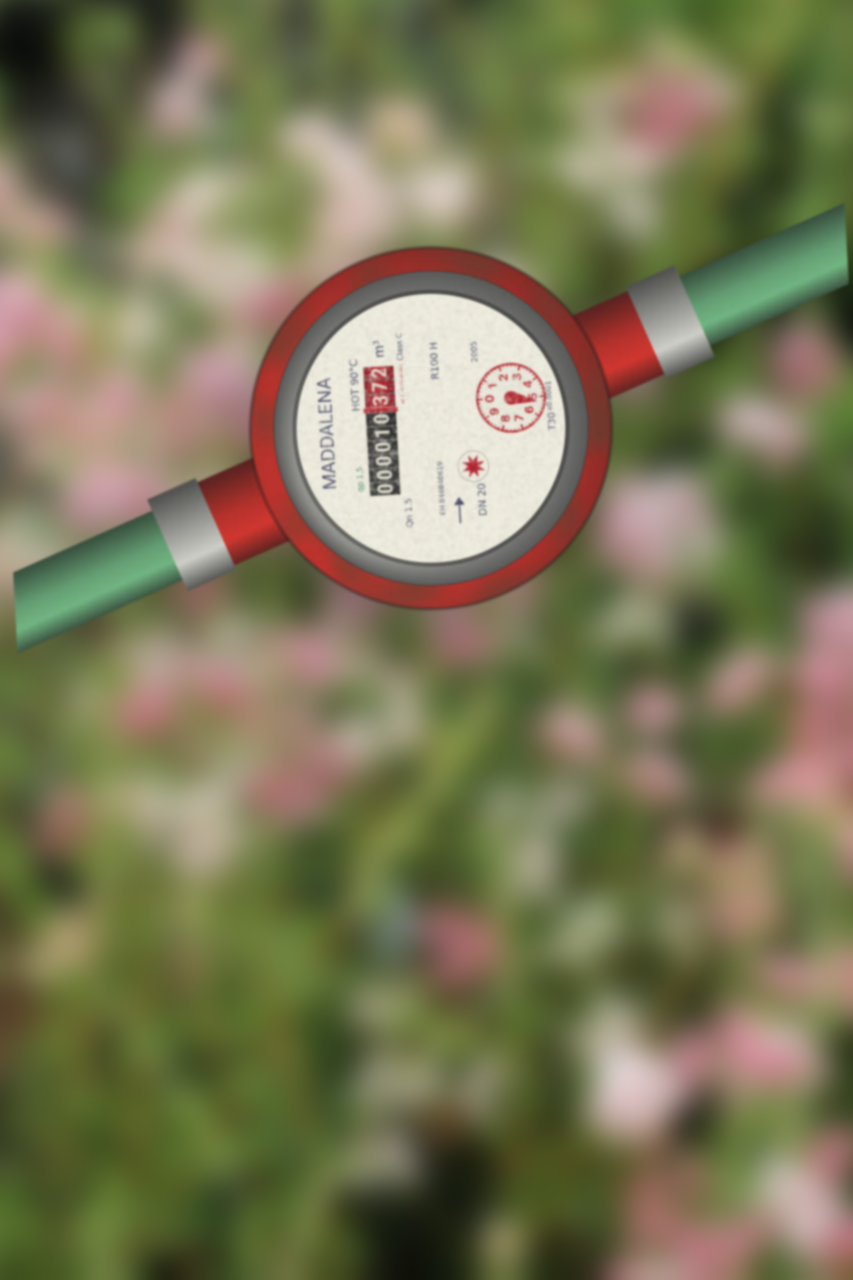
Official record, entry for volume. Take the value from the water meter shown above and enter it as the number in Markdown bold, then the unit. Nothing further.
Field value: **10.3725** m³
